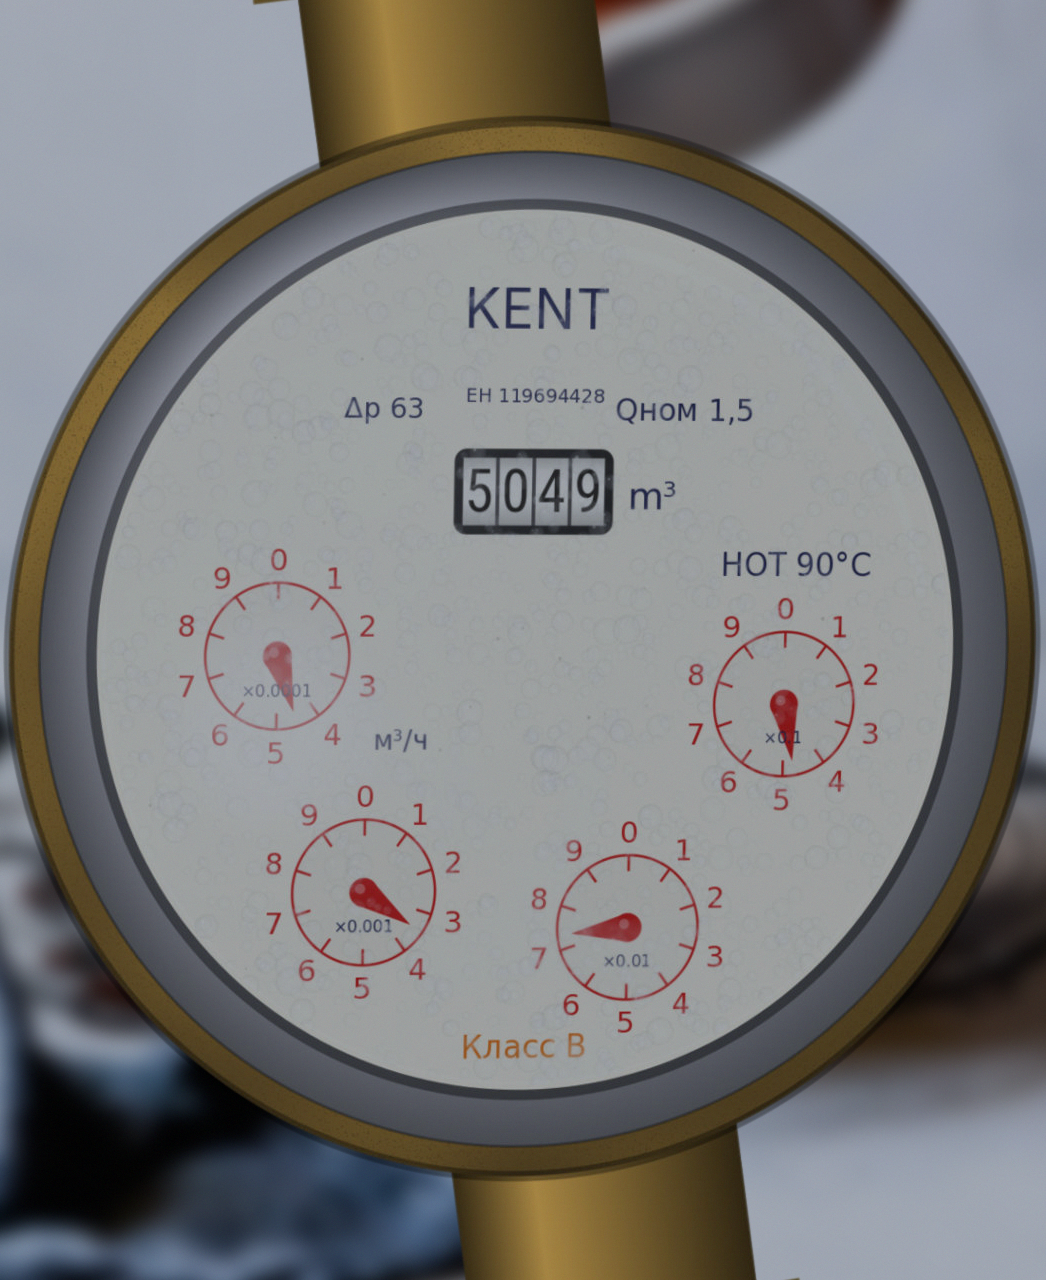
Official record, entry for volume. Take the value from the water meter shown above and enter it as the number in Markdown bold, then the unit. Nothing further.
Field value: **5049.4734** m³
